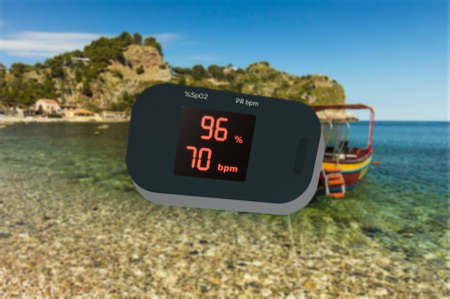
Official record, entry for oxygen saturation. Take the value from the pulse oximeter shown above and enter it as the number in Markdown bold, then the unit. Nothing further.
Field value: **96** %
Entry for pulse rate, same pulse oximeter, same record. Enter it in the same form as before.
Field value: **70** bpm
